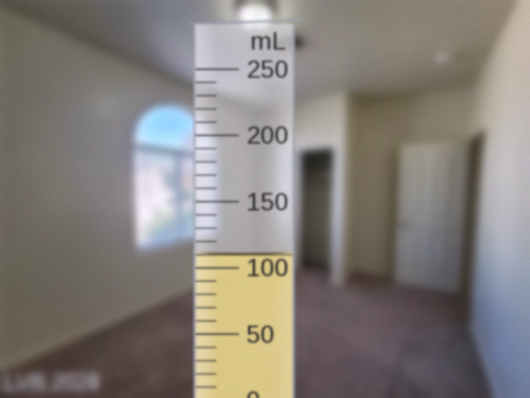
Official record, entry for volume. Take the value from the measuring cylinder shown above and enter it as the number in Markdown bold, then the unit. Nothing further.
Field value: **110** mL
